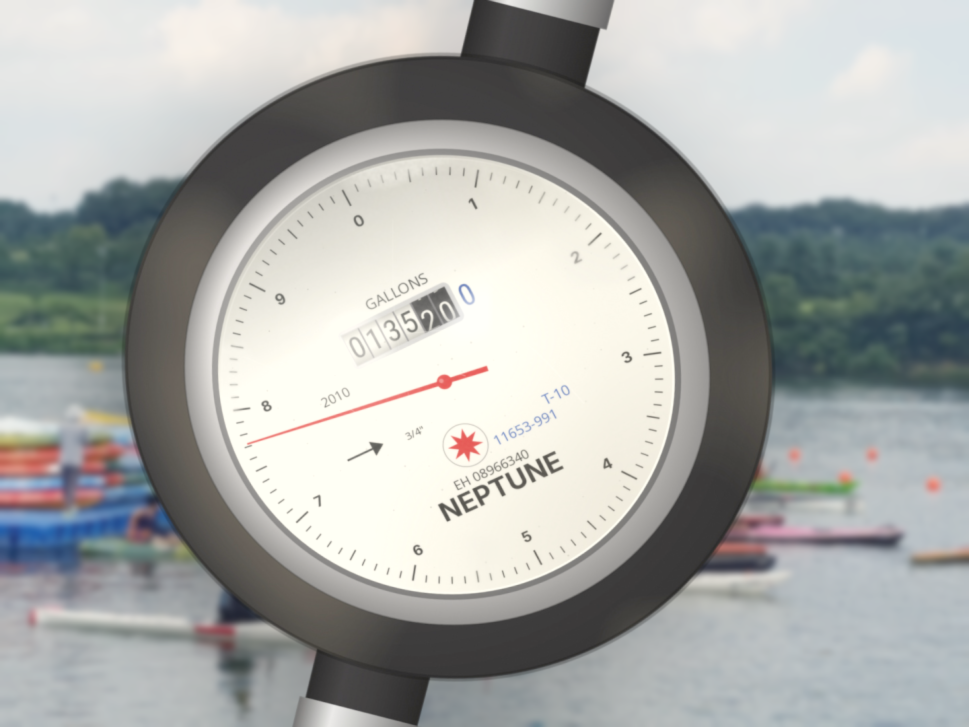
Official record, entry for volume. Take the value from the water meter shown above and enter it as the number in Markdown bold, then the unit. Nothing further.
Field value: **135197.7** gal
